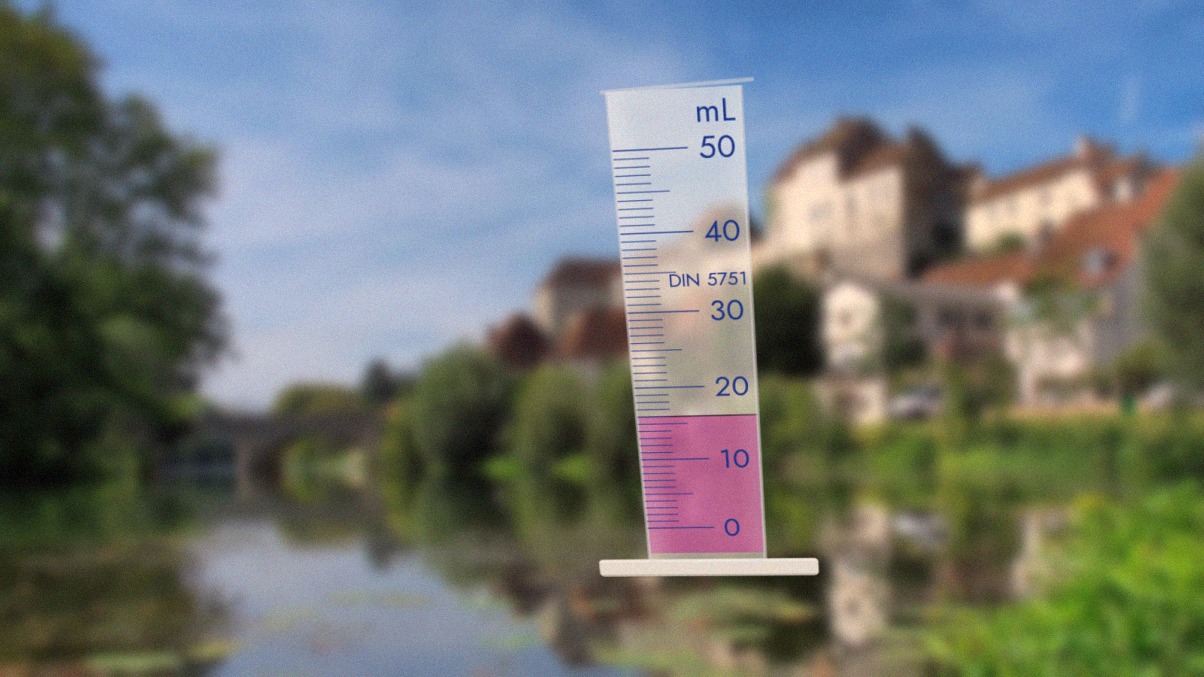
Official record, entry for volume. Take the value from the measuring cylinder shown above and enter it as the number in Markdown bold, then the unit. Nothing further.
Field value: **16** mL
